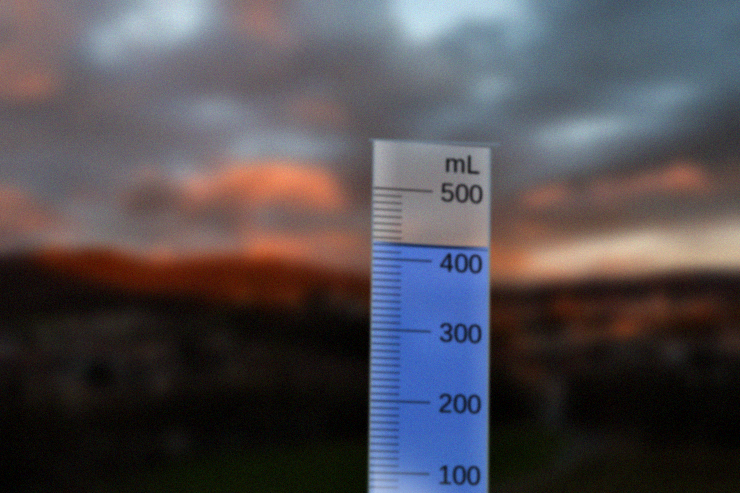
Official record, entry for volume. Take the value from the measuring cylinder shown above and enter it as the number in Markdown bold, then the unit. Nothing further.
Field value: **420** mL
